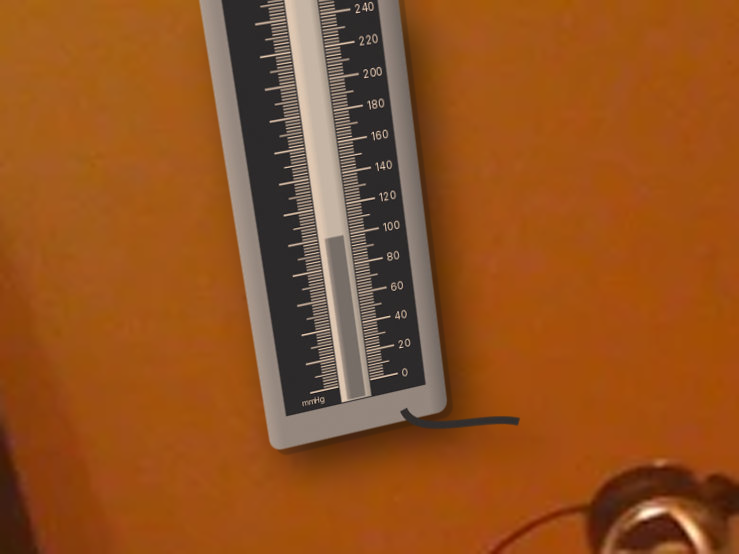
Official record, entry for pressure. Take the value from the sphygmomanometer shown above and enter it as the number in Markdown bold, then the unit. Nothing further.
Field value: **100** mmHg
